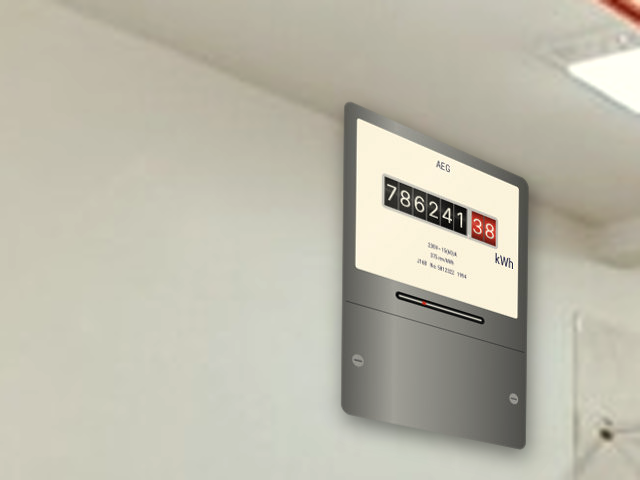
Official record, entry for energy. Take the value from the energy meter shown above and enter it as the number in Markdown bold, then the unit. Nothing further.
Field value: **786241.38** kWh
